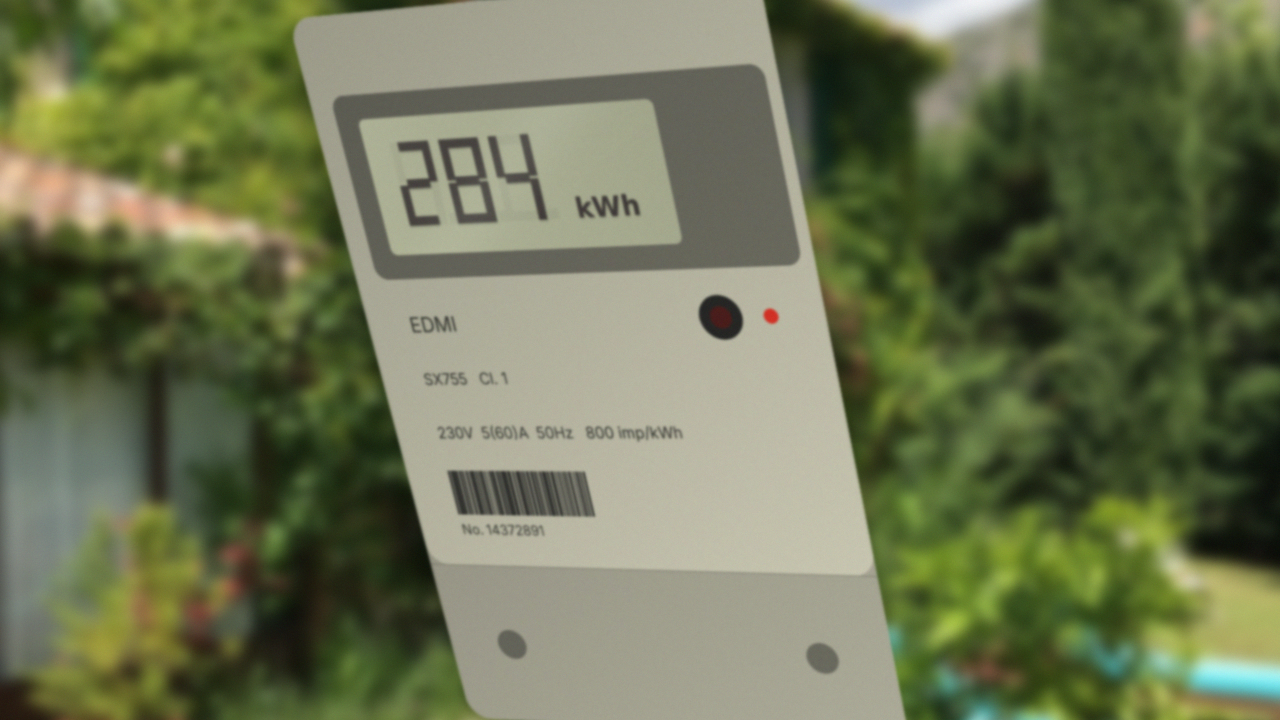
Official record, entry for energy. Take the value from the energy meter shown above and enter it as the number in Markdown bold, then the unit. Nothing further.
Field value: **284** kWh
